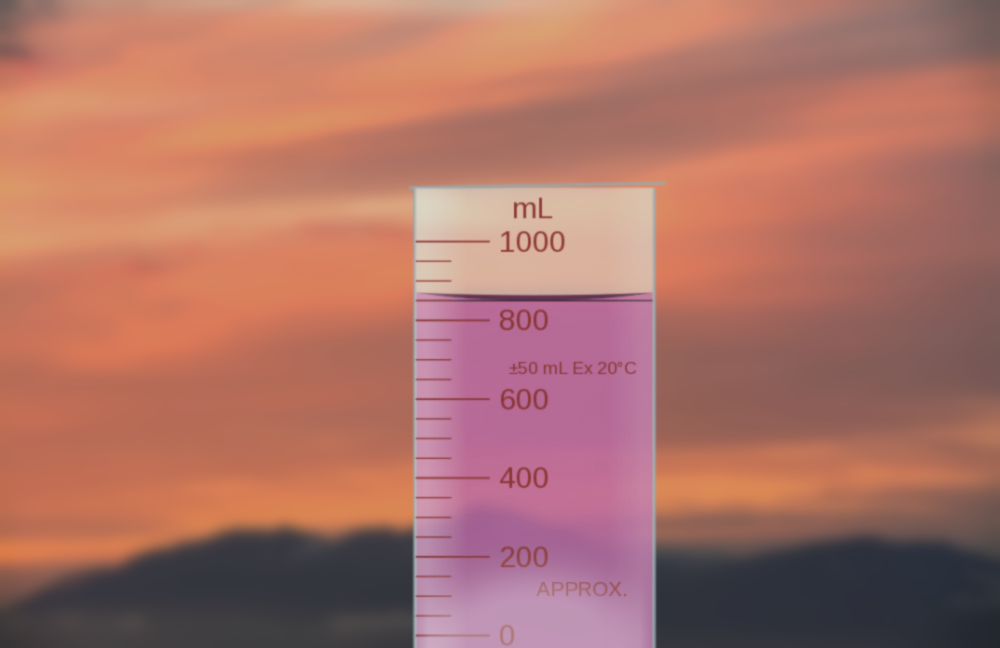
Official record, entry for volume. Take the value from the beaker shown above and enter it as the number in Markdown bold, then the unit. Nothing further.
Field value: **850** mL
